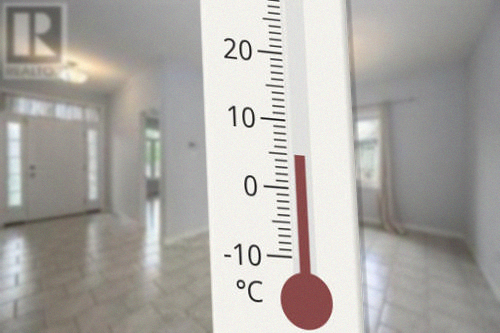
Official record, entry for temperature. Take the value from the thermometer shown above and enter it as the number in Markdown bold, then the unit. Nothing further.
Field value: **5** °C
